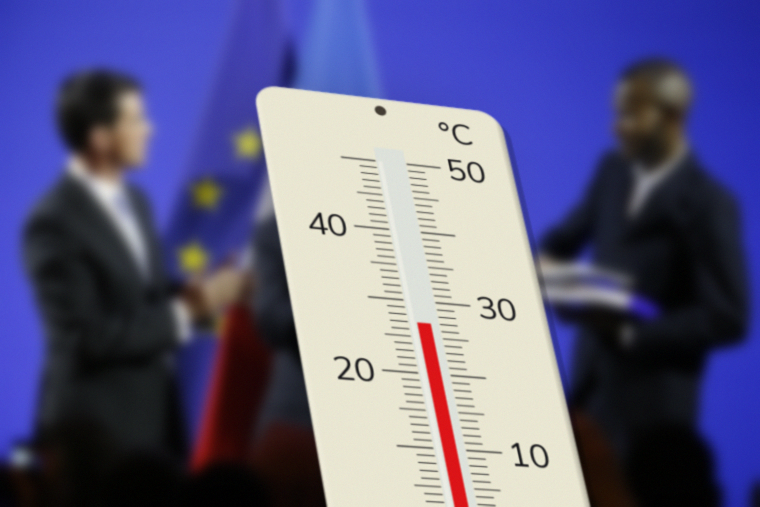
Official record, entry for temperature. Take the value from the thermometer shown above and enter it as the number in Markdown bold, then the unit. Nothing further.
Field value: **27** °C
